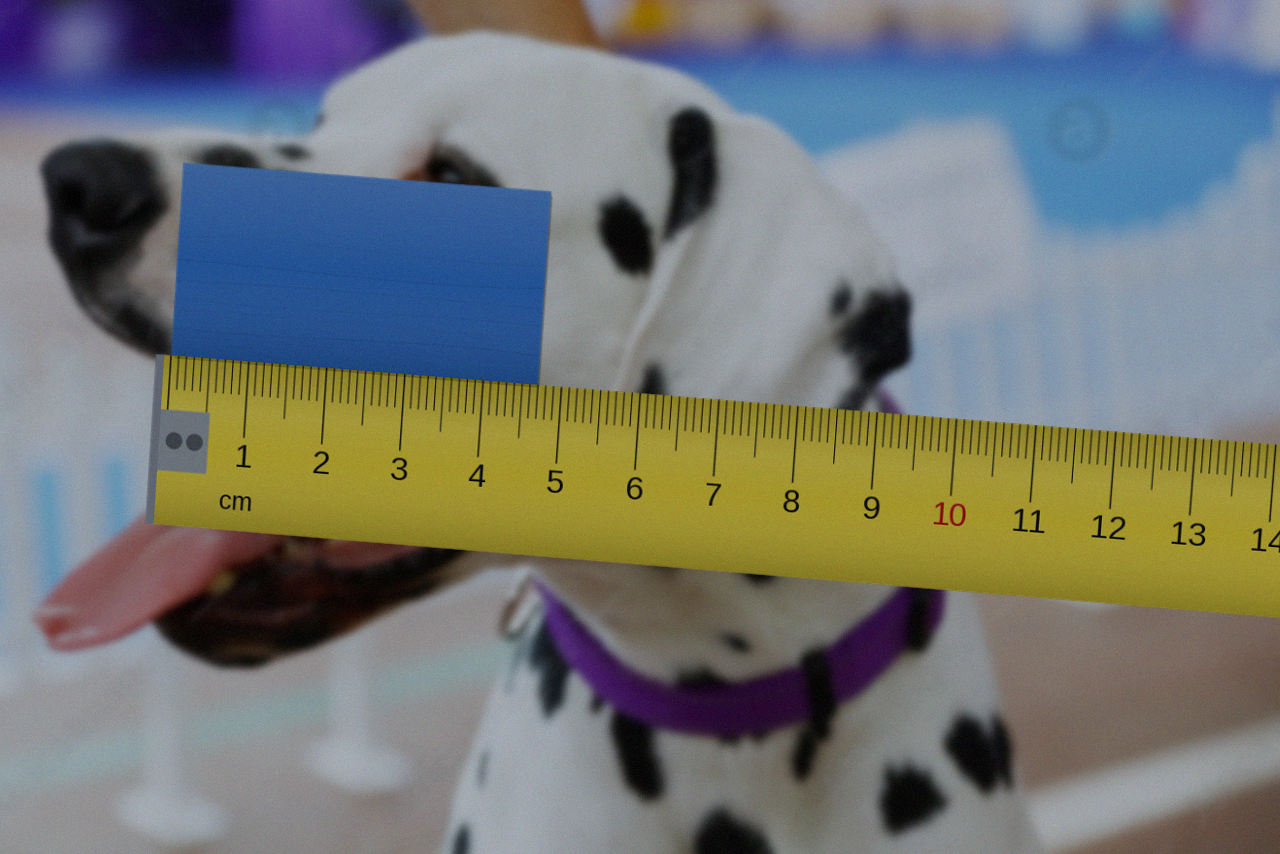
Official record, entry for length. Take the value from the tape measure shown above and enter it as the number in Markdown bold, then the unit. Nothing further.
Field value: **4.7** cm
